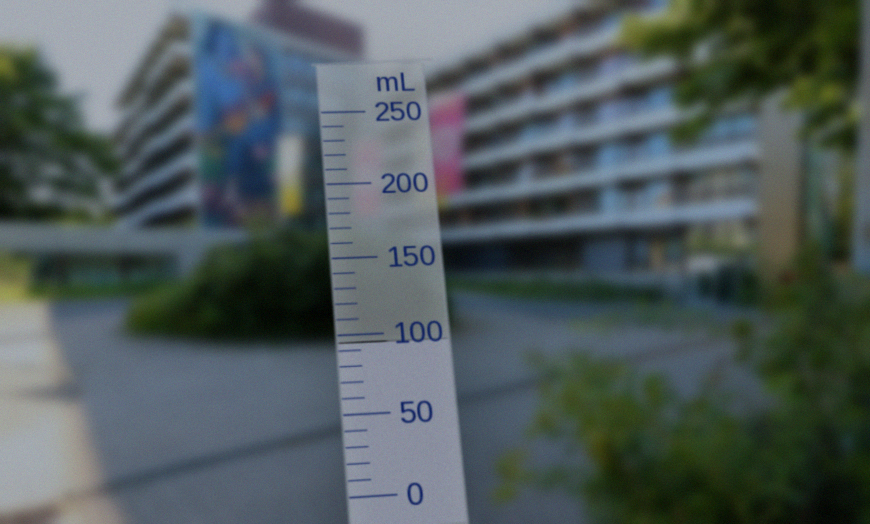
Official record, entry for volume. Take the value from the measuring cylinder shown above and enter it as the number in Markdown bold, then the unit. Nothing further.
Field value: **95** mL
